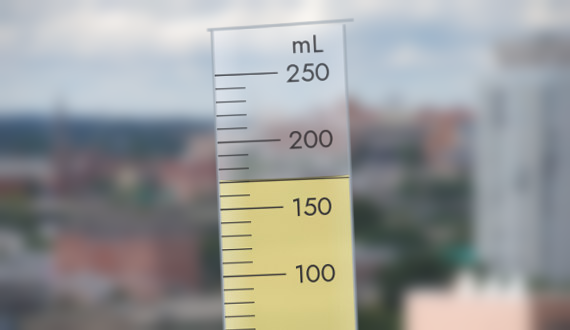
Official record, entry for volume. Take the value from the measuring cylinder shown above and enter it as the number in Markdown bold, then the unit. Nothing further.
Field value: **170** mL
